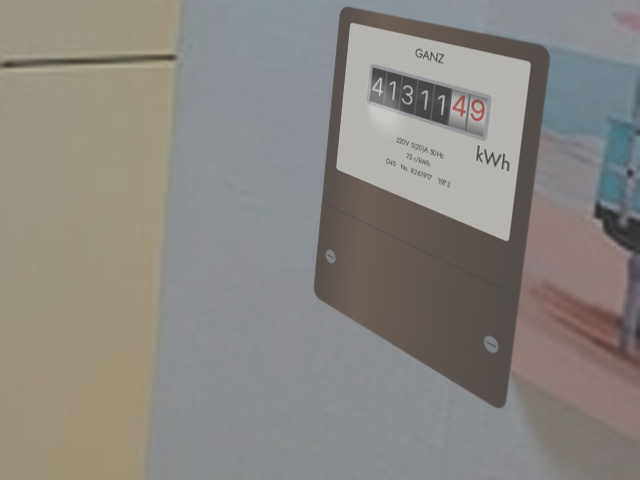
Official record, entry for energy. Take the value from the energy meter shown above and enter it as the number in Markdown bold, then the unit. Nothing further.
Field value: **41311.49** kWh
